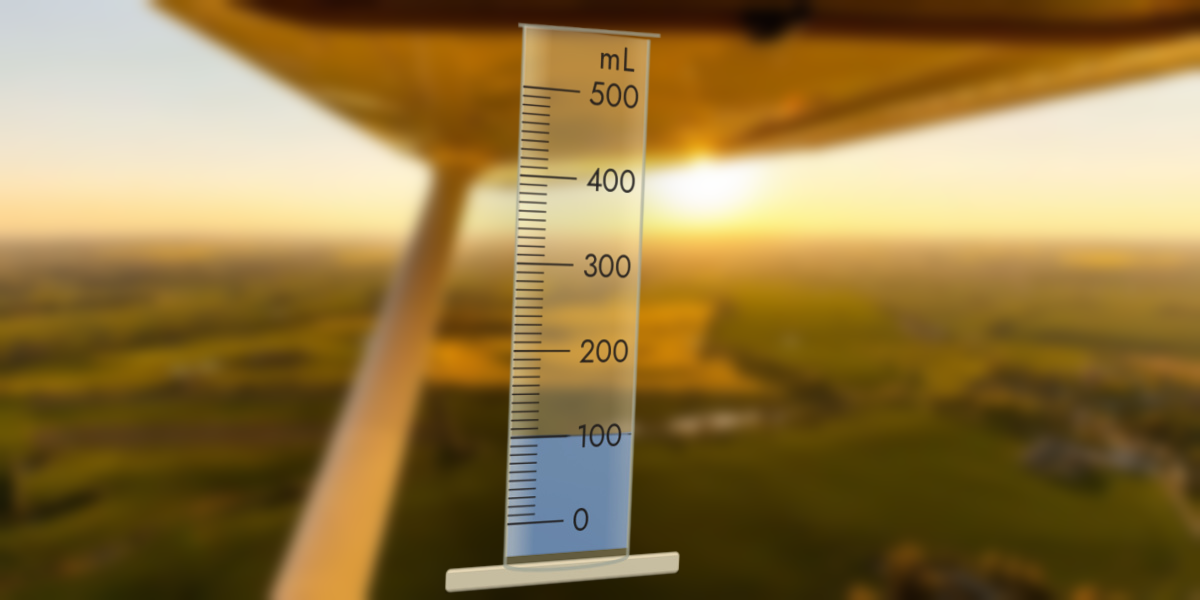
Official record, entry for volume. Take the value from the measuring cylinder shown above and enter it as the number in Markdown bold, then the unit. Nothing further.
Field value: **100** mL
